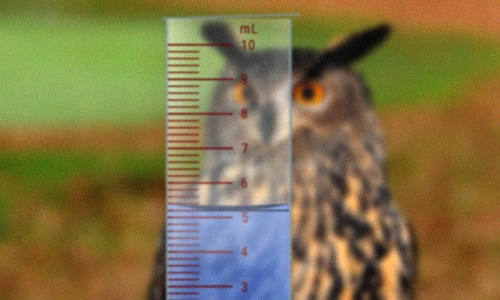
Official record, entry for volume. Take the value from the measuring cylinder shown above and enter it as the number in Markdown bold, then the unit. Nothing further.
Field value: **5.2** mL
